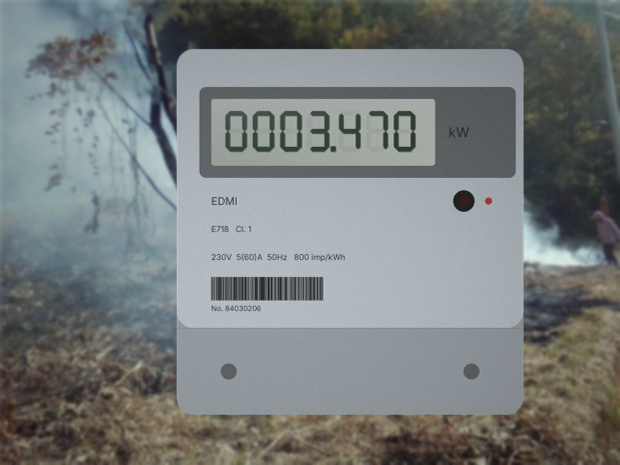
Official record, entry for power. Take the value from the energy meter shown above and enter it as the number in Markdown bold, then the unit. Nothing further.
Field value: **3.470** kW
